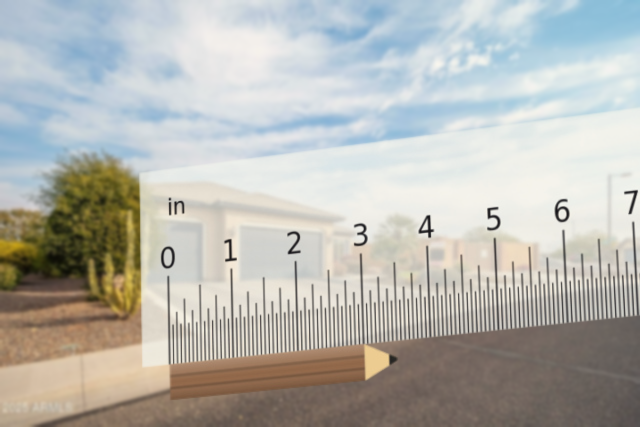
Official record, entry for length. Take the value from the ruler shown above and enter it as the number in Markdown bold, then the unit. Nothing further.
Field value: **3.5** in
